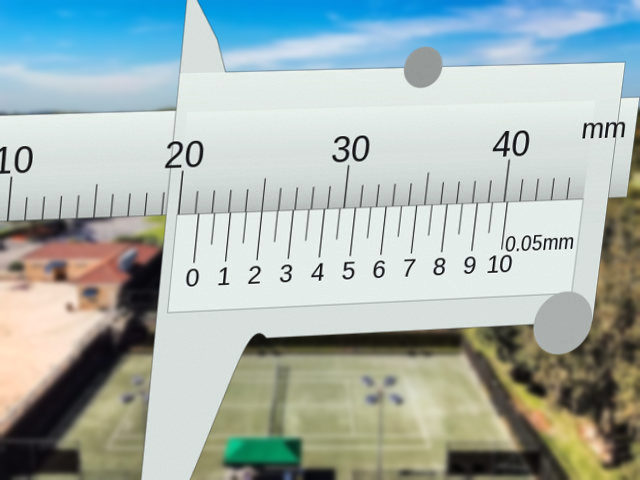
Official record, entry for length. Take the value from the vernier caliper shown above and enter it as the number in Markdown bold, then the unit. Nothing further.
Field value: **21.2** mm
